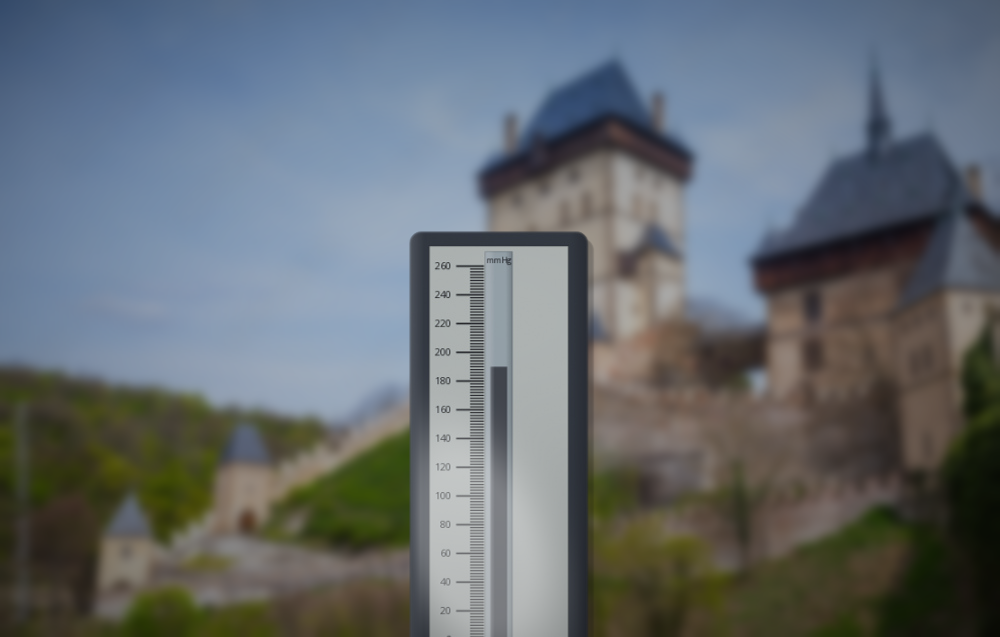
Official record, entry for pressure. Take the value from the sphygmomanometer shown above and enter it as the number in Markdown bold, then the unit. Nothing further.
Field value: **190** mmHg
